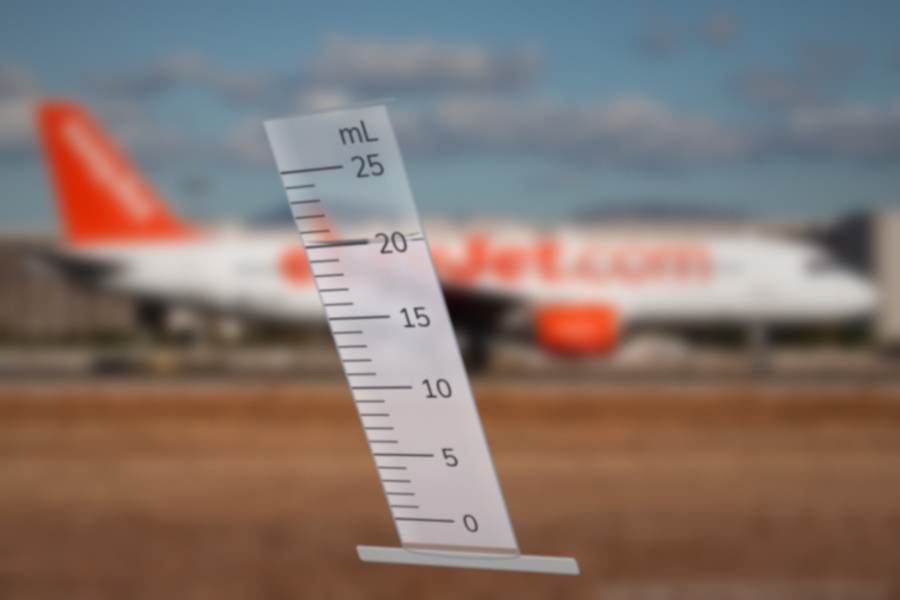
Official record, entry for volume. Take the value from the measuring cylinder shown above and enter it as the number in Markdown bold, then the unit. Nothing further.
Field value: **20** mL
